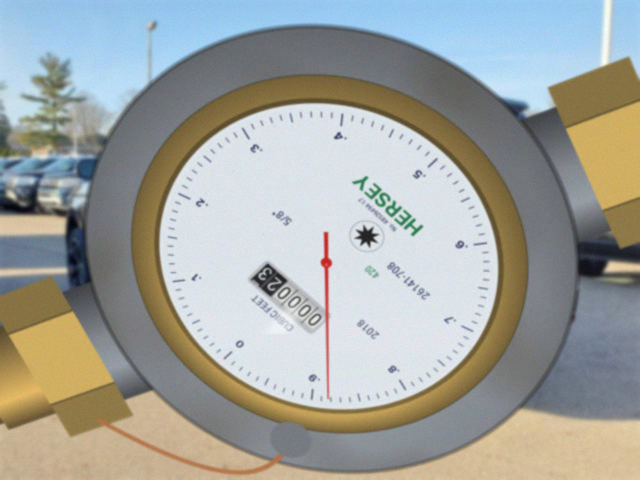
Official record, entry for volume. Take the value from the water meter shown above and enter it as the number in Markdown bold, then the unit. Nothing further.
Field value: **22.88** ft³
